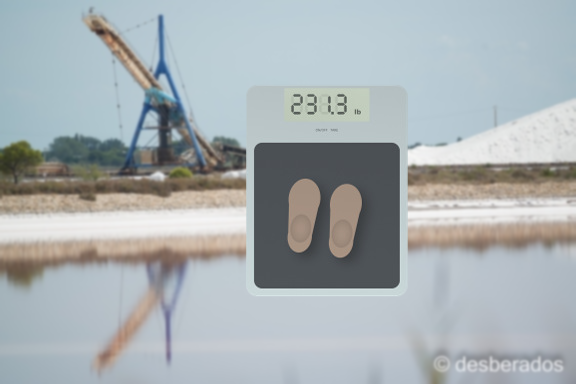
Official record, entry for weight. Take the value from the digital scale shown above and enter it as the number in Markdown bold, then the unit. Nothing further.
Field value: **231.3** lb
